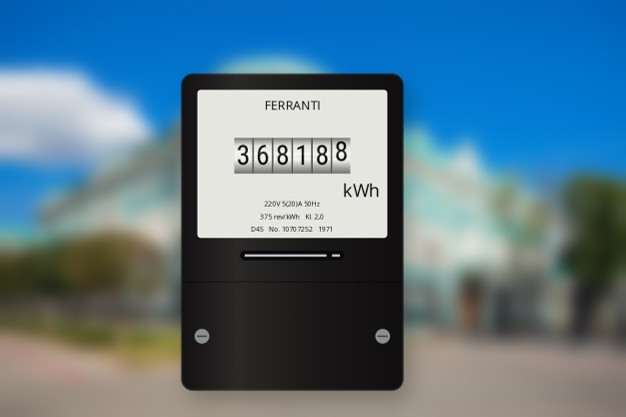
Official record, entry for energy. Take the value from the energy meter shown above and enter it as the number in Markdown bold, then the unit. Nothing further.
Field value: **368188** kWh
